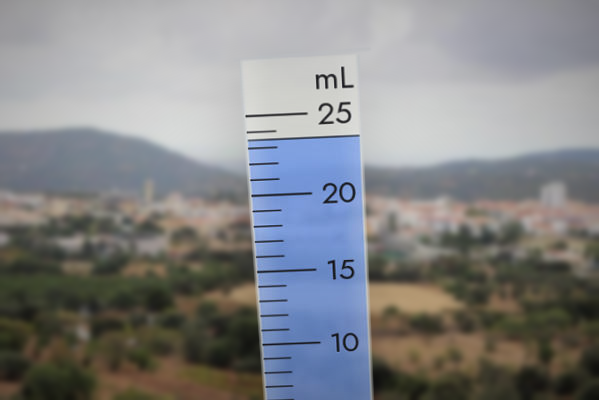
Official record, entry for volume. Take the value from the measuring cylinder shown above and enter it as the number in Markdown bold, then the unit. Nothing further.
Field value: **23.5** mL
